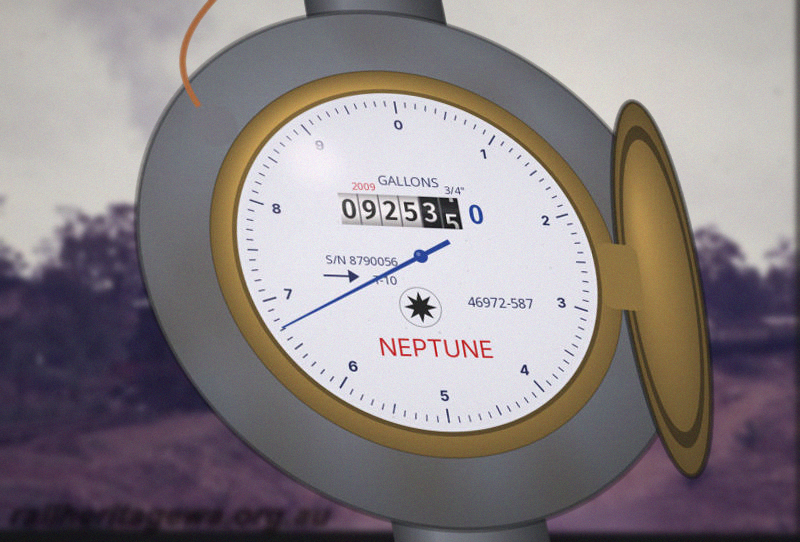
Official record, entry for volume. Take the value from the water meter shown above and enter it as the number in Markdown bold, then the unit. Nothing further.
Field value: **925346.7** gal
